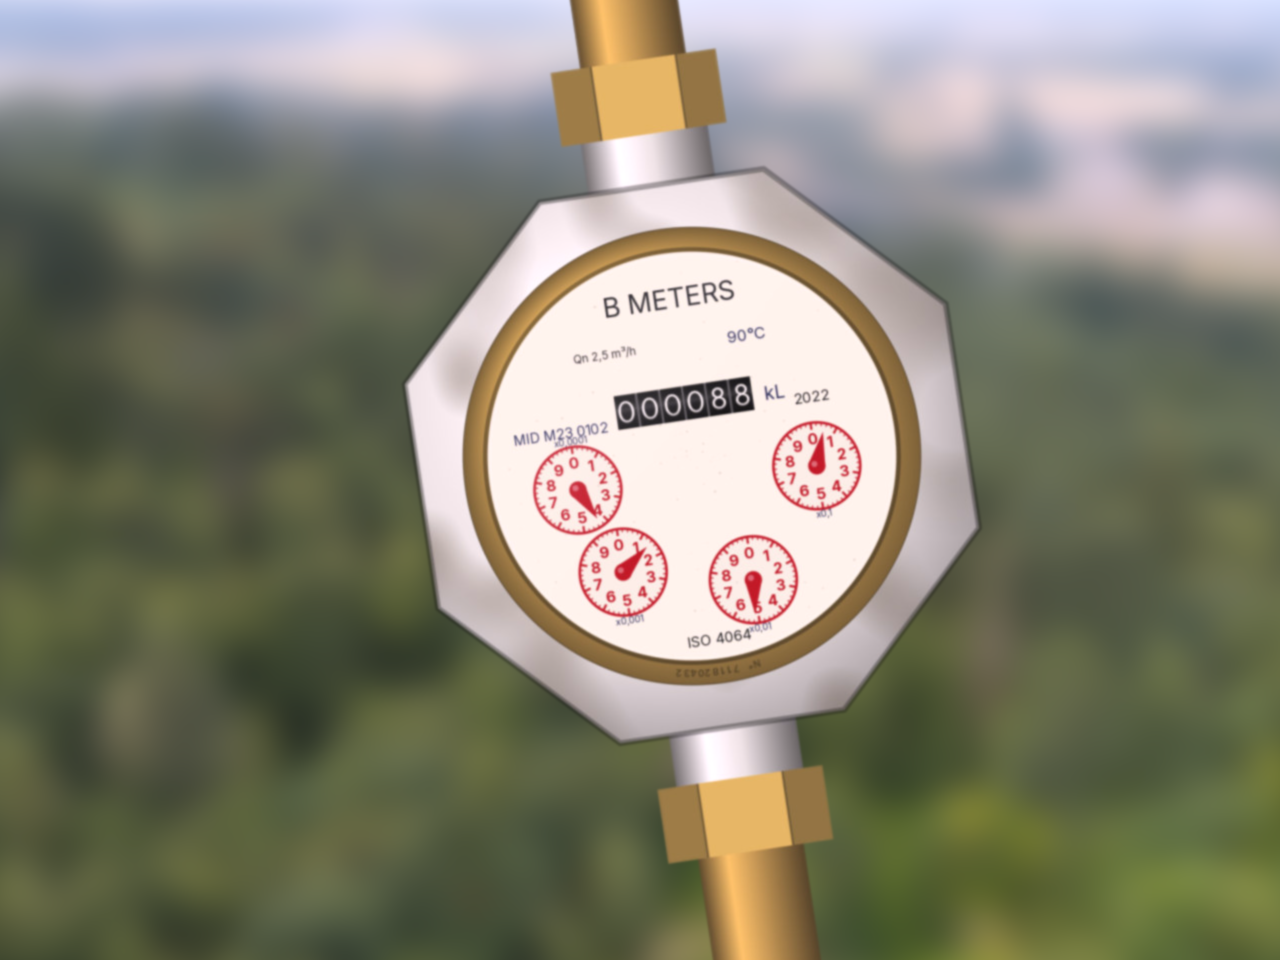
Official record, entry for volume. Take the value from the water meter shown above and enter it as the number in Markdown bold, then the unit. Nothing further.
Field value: **88.0514** kL
